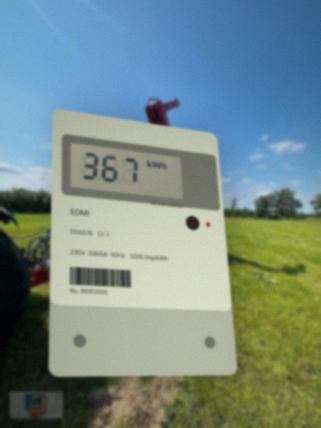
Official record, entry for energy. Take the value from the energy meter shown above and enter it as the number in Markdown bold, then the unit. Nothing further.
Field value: **367** kWh
